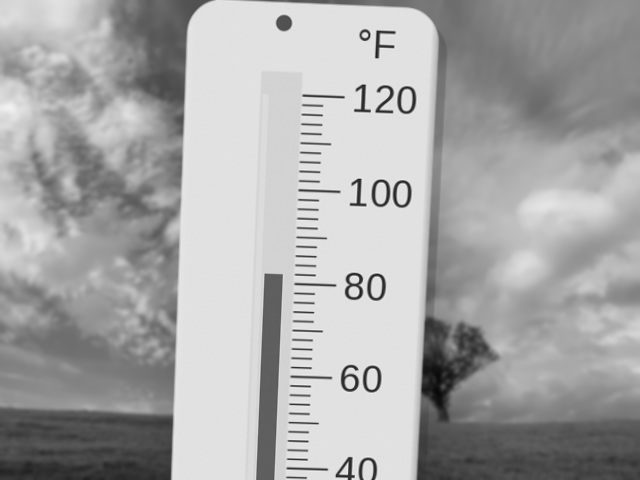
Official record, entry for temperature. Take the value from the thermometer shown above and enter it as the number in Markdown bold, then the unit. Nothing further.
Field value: **82** °F
